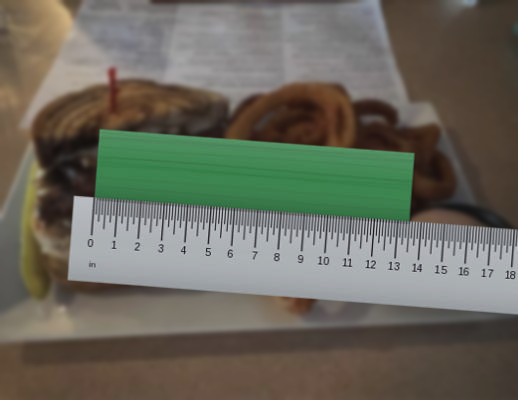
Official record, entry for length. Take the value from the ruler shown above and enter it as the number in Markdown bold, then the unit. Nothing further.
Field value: **13.5** in
